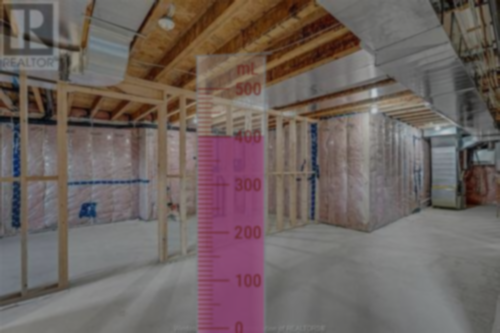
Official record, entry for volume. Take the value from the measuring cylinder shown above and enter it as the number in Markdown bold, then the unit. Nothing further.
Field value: **400** mL
